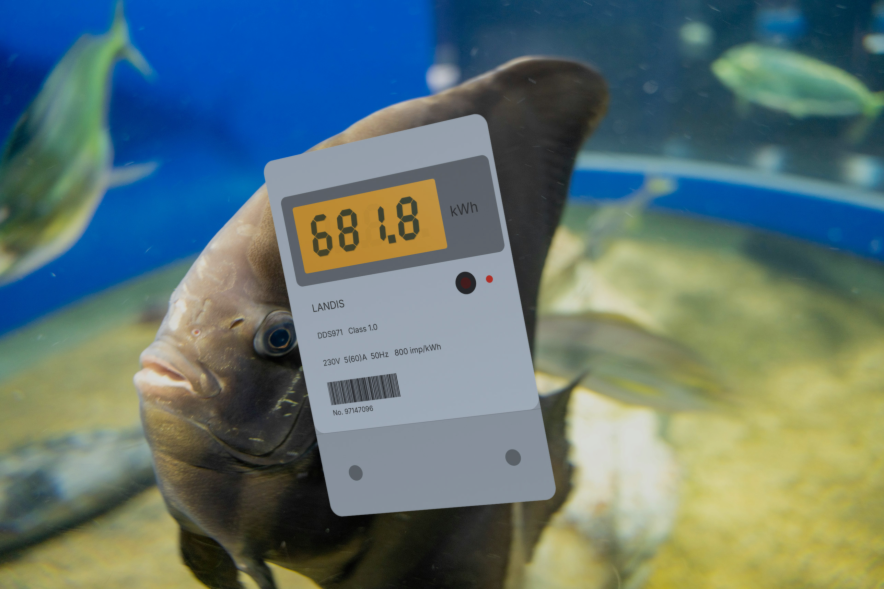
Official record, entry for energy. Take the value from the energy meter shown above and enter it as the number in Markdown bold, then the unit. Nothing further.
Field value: **681.8** kWh
